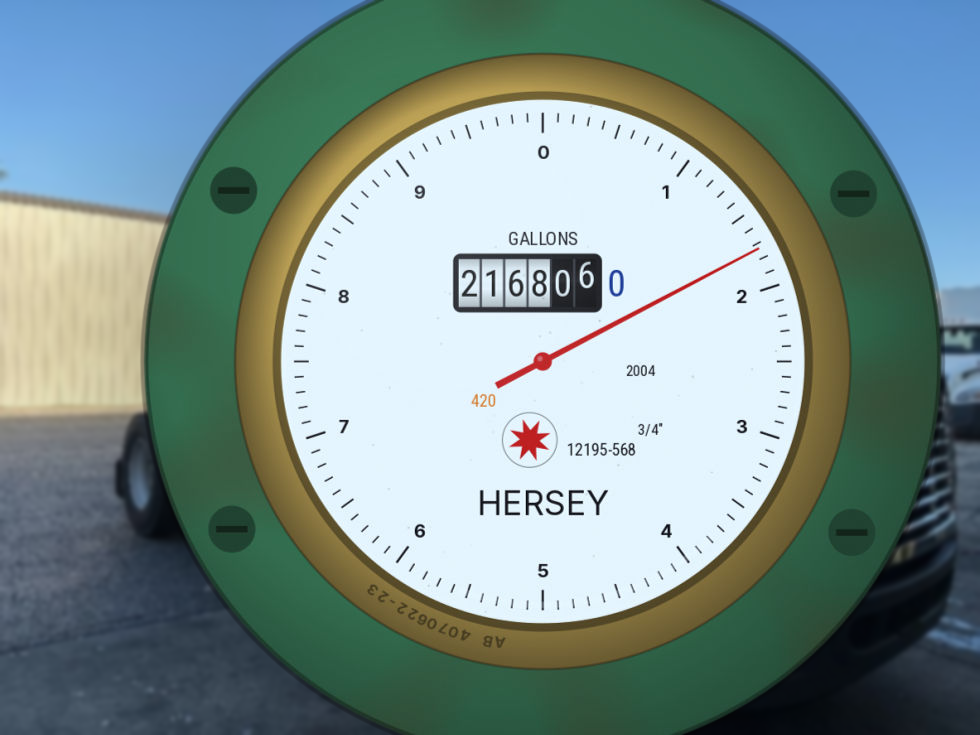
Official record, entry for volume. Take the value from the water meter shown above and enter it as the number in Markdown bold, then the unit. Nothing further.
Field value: **2168061.7** gal
